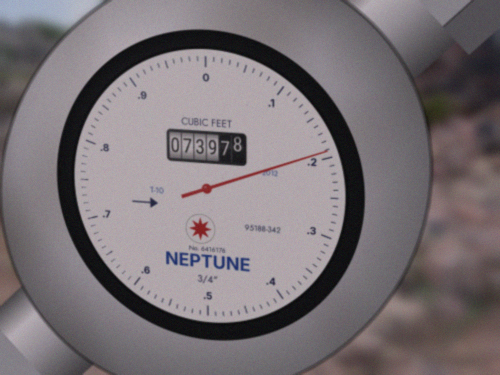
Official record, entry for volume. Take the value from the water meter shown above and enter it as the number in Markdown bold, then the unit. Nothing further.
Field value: **73978.19** ft³
